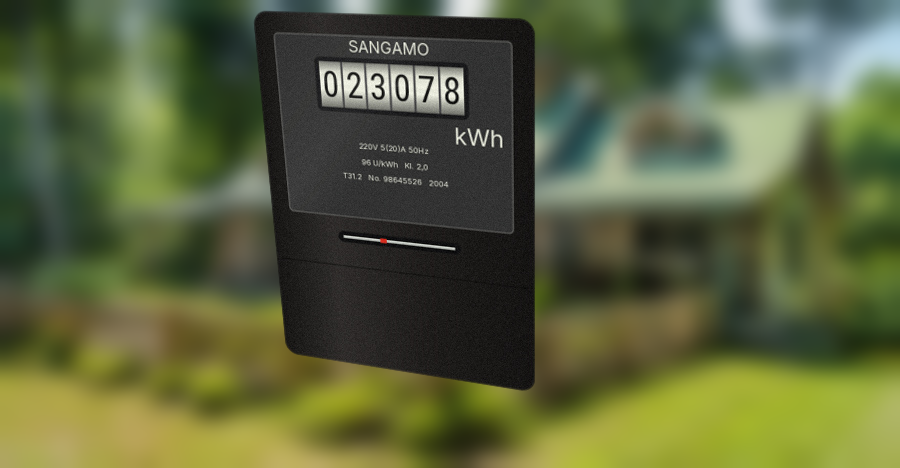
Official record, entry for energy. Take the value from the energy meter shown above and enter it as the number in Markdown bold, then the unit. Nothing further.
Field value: **23078** kWh
